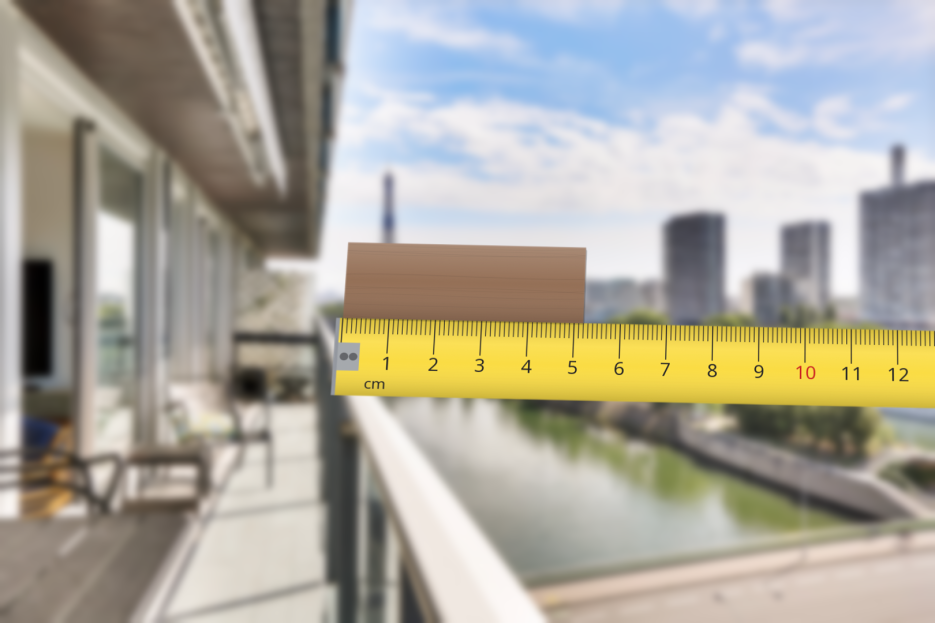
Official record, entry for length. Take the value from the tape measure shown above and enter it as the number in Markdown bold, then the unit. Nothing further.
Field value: **5.2** cm
